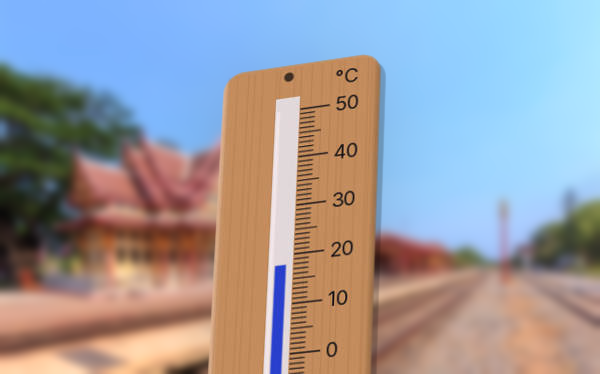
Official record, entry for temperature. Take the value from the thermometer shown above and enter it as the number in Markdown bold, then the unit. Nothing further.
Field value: **18** °C
